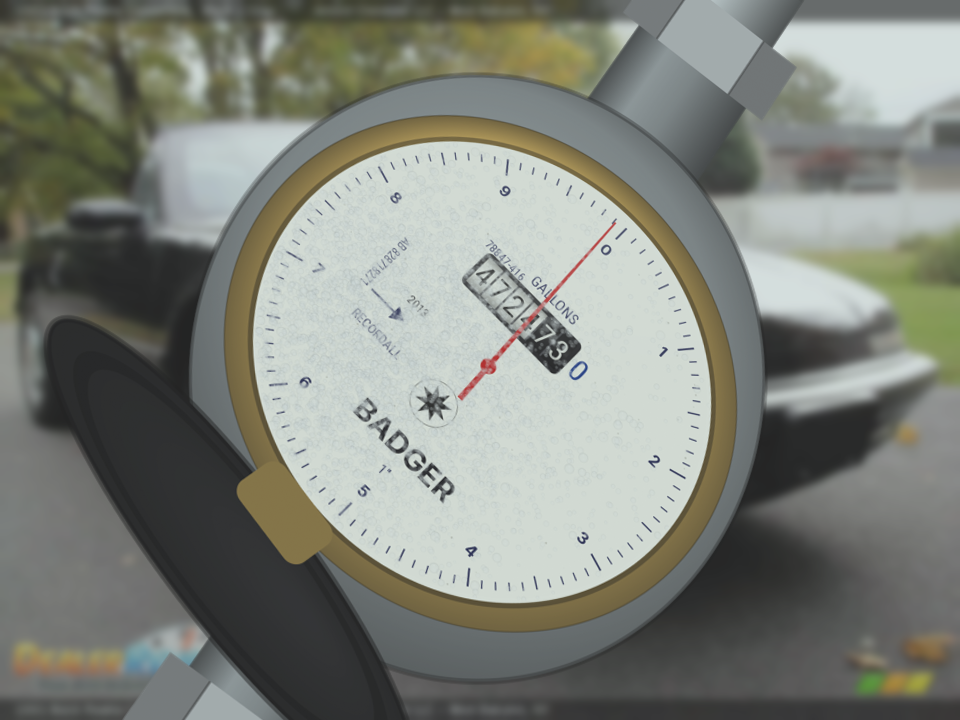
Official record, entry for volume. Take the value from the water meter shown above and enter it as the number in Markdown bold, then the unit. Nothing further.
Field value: **4724729.9** gal
